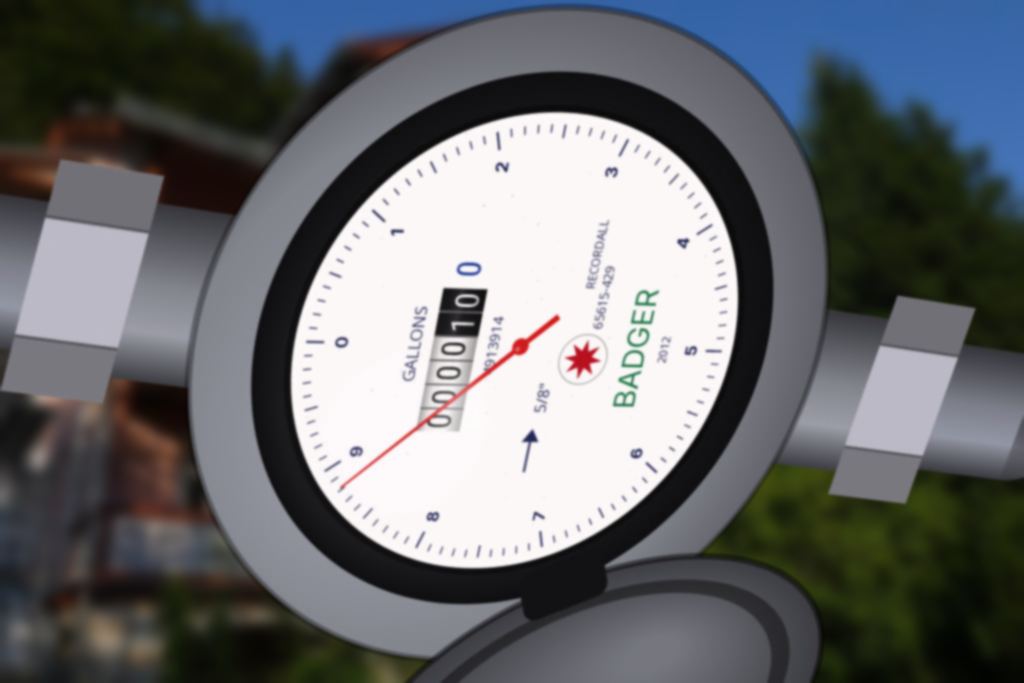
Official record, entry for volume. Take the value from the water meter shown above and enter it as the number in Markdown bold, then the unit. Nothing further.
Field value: **98.8** gal
